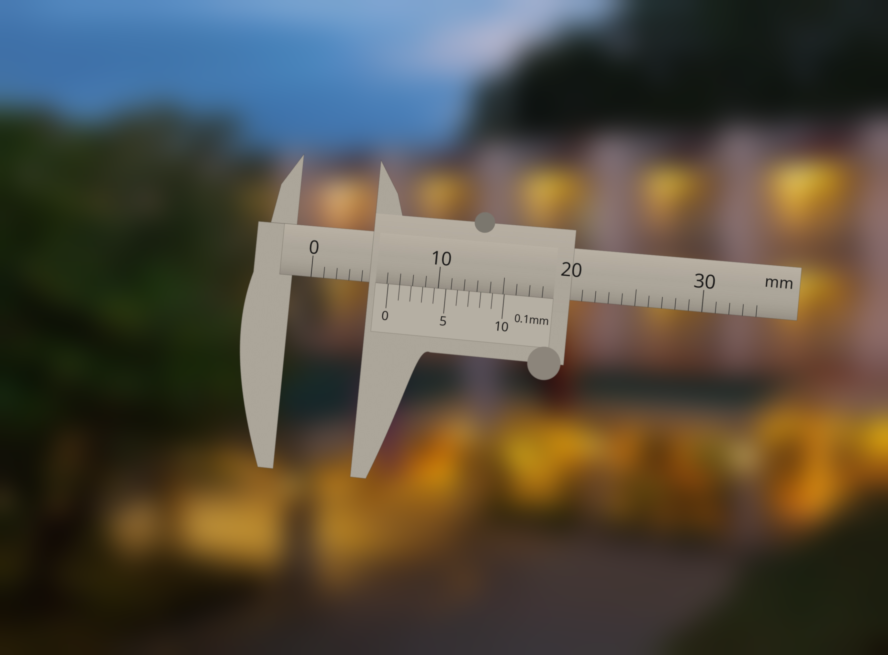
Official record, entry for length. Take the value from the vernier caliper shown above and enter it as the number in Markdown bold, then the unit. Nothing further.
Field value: **6.1** mm
